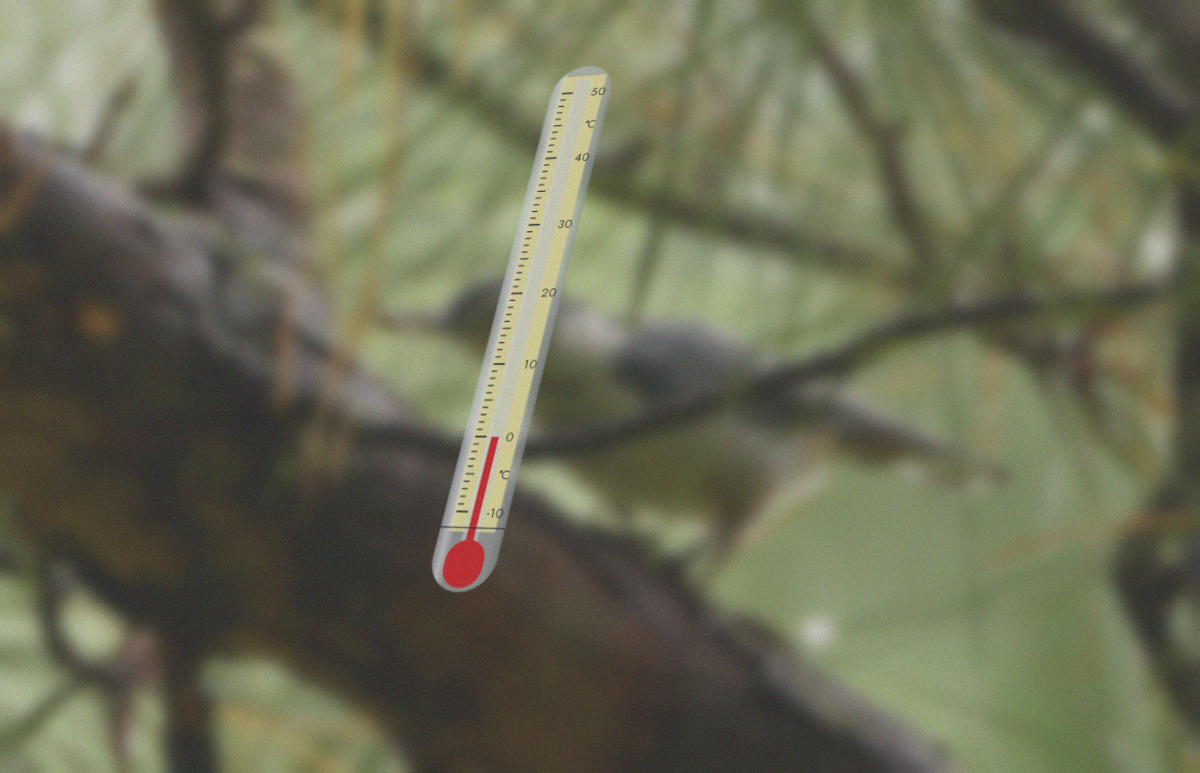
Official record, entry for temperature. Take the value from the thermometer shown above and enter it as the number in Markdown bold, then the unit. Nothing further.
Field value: **0** °C
